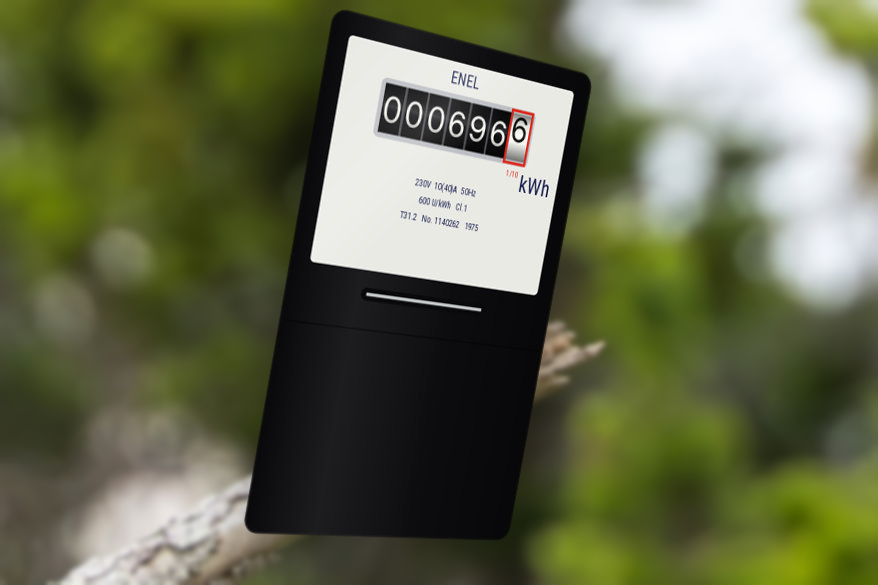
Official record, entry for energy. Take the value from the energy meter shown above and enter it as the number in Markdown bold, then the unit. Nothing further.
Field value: **696.6** kWh
